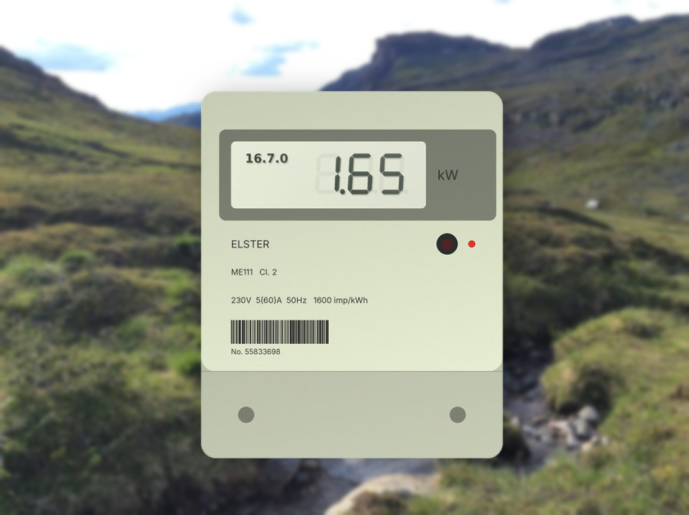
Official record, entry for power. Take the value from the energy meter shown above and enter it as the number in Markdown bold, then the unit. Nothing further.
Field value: **1.65** kW
